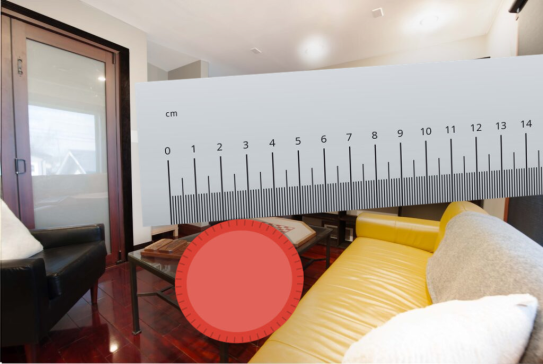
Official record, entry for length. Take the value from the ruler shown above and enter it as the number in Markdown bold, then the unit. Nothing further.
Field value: **5** cm
